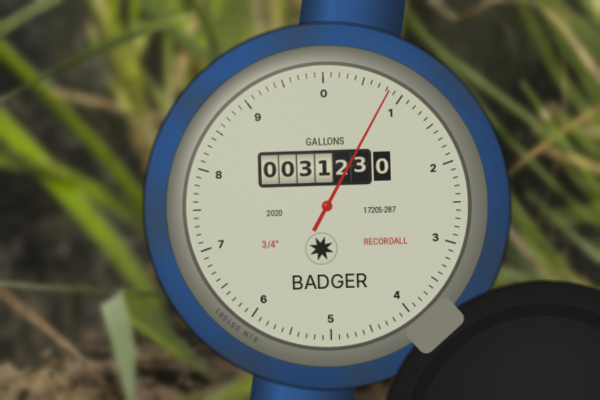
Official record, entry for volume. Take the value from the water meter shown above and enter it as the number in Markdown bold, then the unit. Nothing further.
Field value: **31230.8** gal
